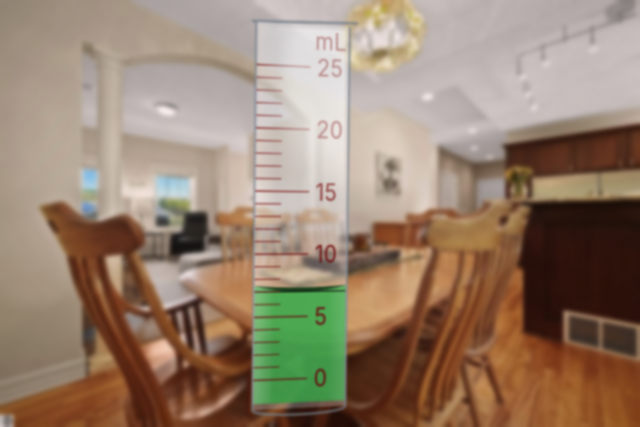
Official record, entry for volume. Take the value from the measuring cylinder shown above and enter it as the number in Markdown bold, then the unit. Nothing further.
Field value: **7** mL
